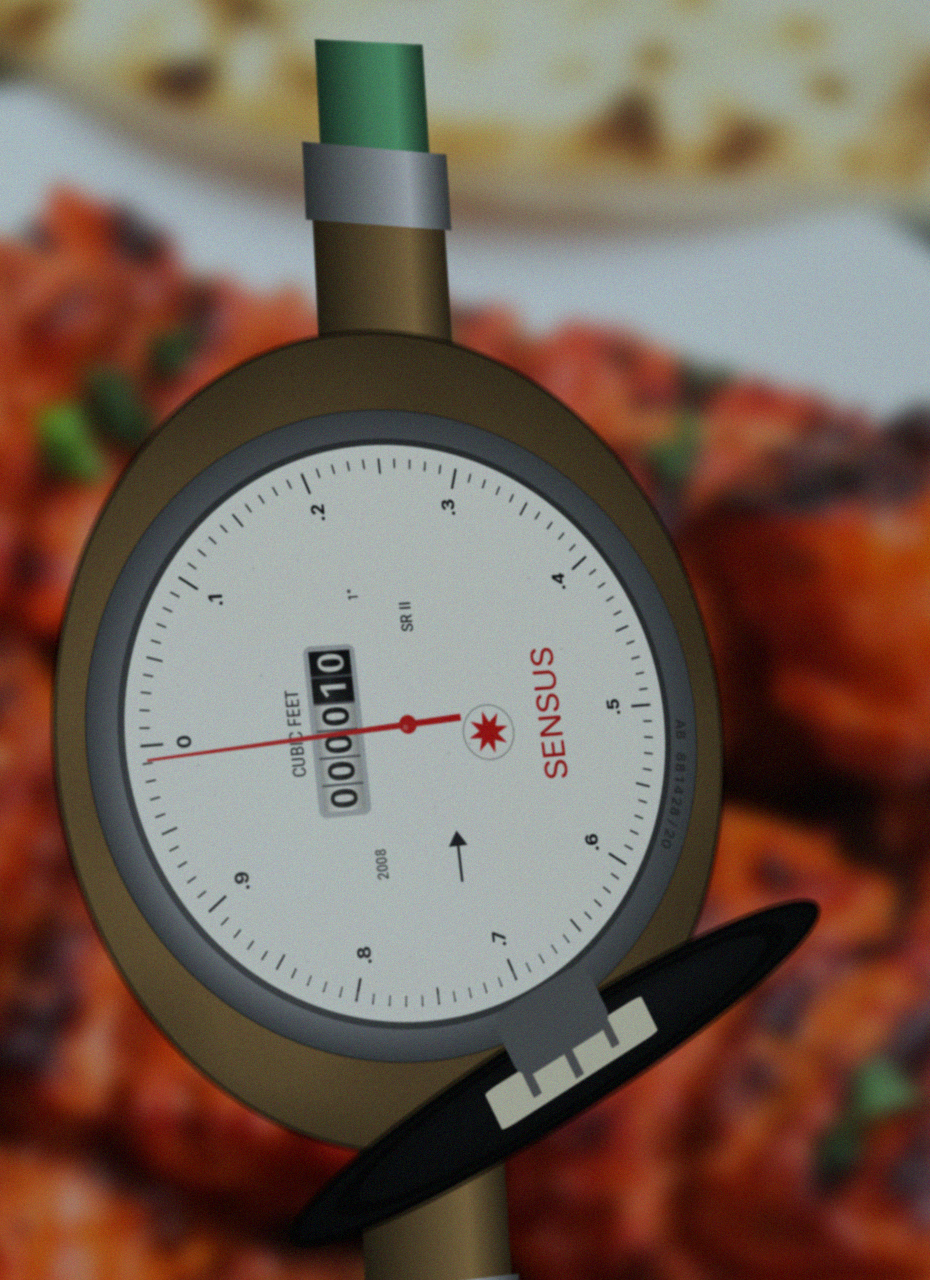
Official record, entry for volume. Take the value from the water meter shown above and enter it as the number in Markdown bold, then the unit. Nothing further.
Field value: **9.99** ft³
